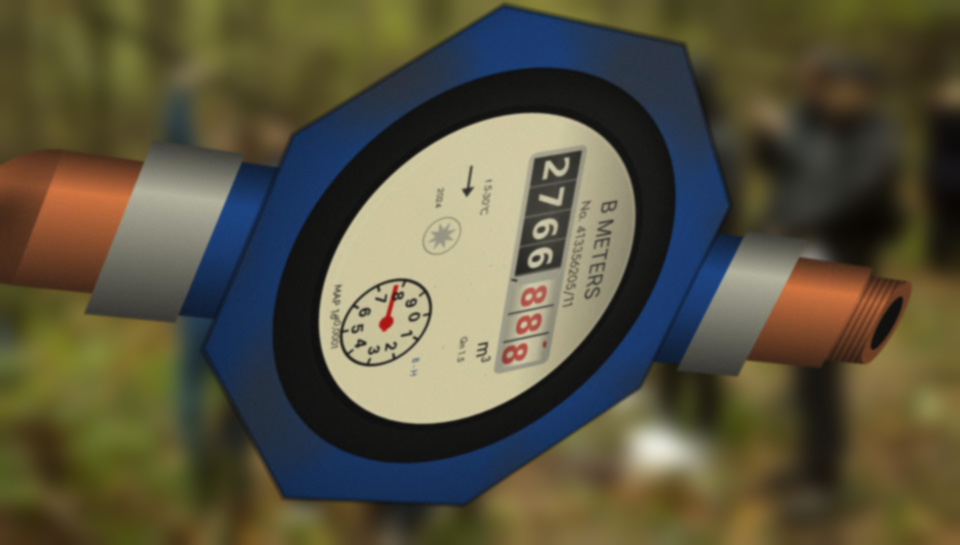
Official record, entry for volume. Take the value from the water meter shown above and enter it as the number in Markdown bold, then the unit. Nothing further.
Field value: **2766.8877** m³
